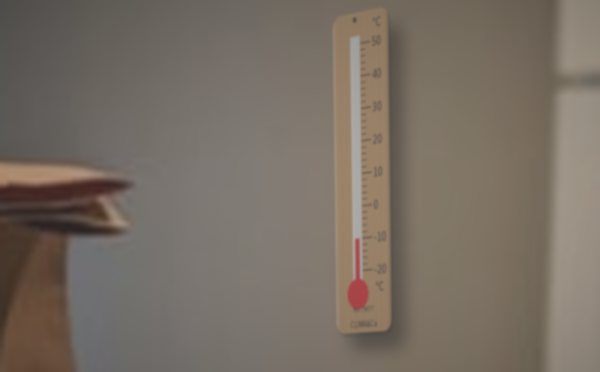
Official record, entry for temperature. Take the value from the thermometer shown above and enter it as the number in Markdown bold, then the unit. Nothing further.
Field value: **-10** °C
